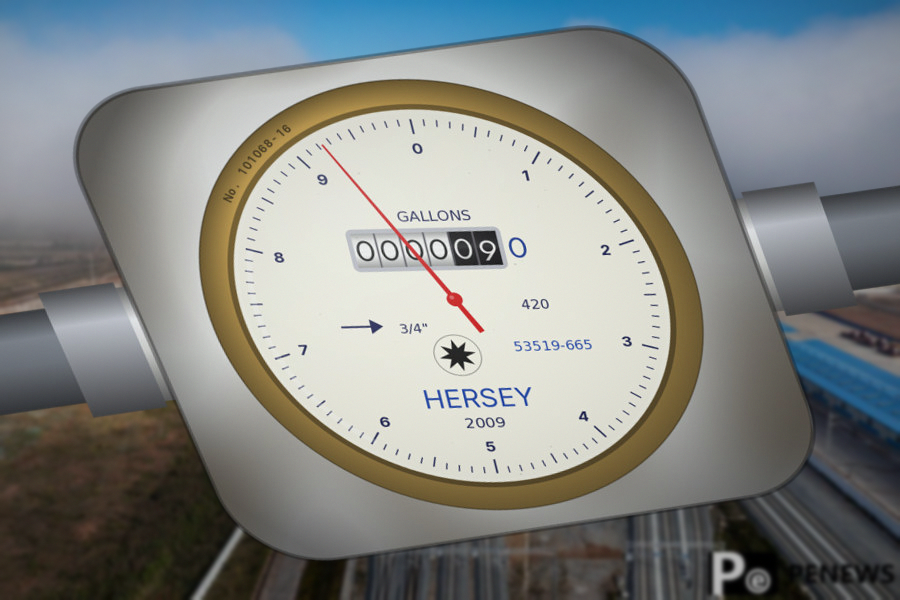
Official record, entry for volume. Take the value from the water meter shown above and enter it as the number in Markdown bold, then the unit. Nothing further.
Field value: **89.2** gal
